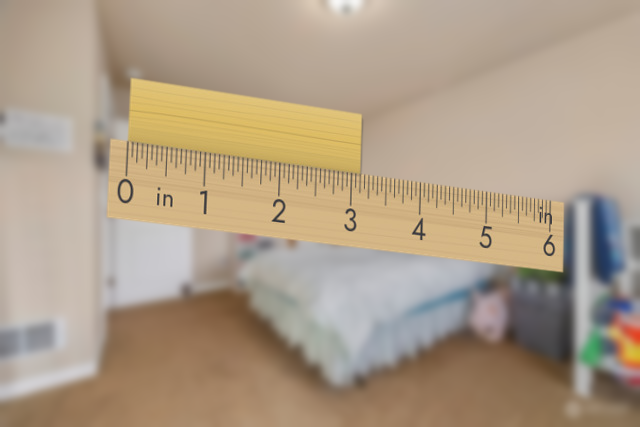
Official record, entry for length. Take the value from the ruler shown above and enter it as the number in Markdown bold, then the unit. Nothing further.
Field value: **3.125** in
